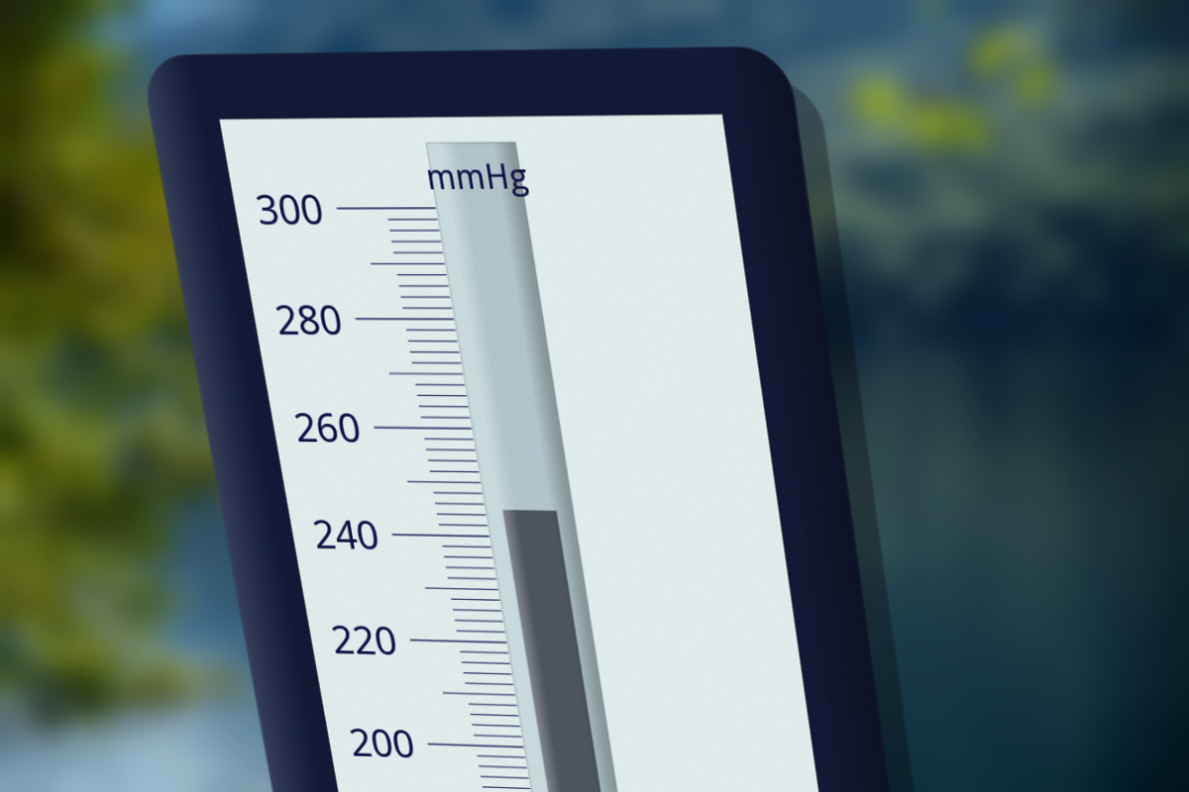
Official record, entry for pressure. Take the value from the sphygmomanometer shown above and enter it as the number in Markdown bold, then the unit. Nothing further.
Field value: **245** mmHg
